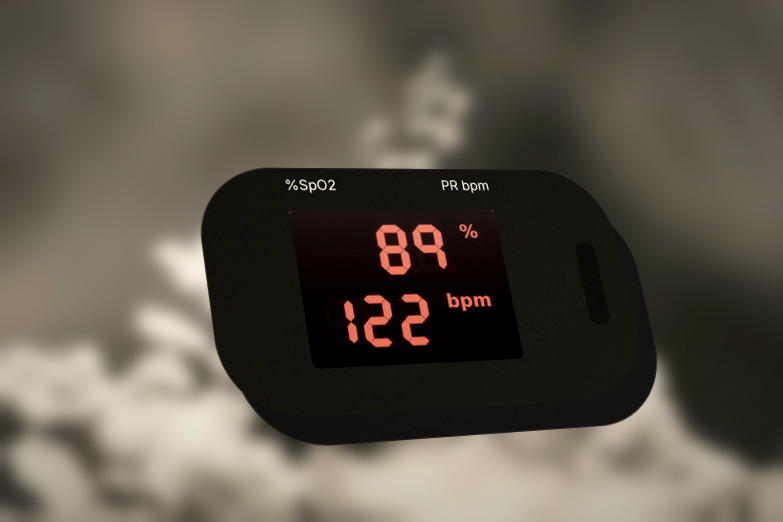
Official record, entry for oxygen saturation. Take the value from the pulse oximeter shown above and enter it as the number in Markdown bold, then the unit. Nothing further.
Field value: **89** %
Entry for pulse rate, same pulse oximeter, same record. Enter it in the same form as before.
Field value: **122** bpm
